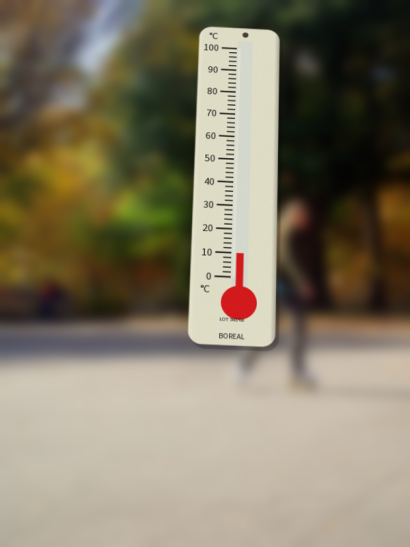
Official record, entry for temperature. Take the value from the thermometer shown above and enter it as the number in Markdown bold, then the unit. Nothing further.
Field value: **10** °C
